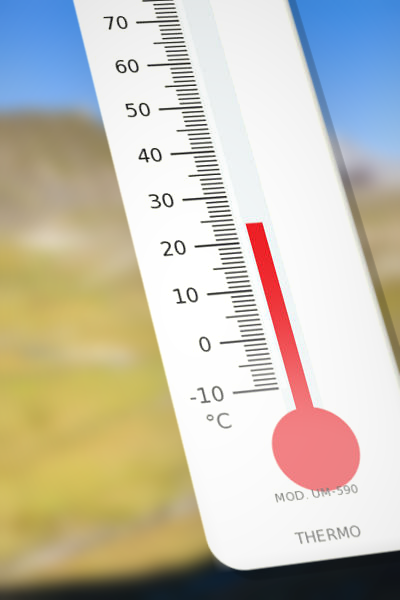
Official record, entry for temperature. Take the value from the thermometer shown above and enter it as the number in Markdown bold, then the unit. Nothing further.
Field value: **24** °C
